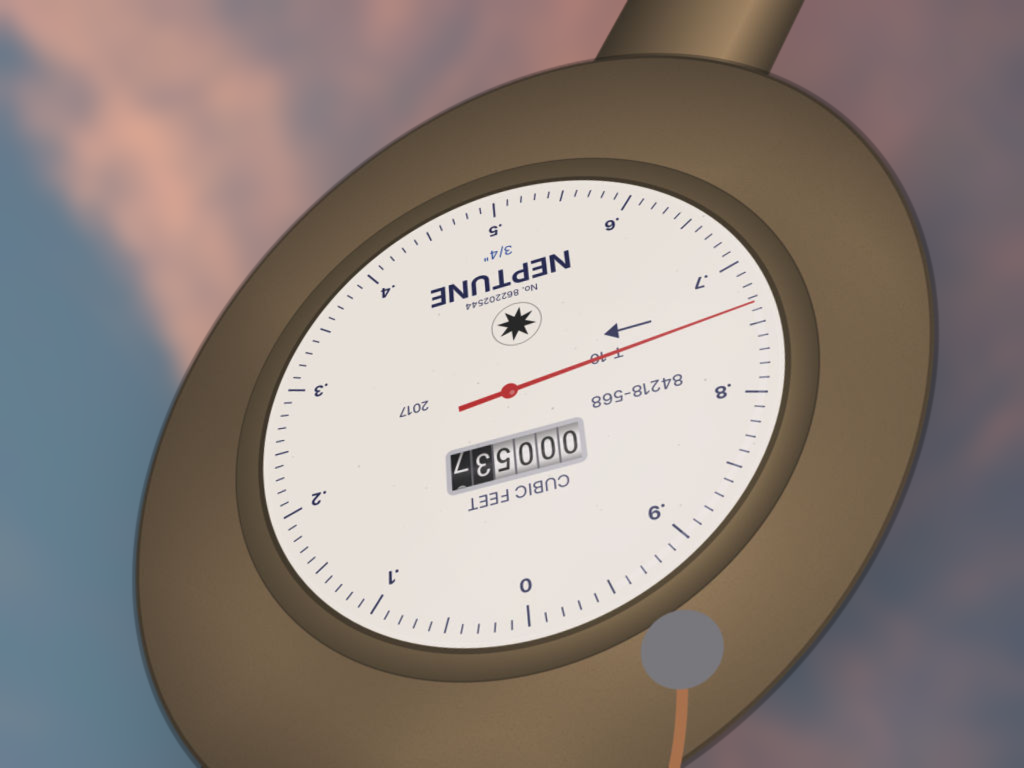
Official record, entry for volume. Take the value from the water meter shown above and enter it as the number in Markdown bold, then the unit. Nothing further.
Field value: **536.73** ft³
